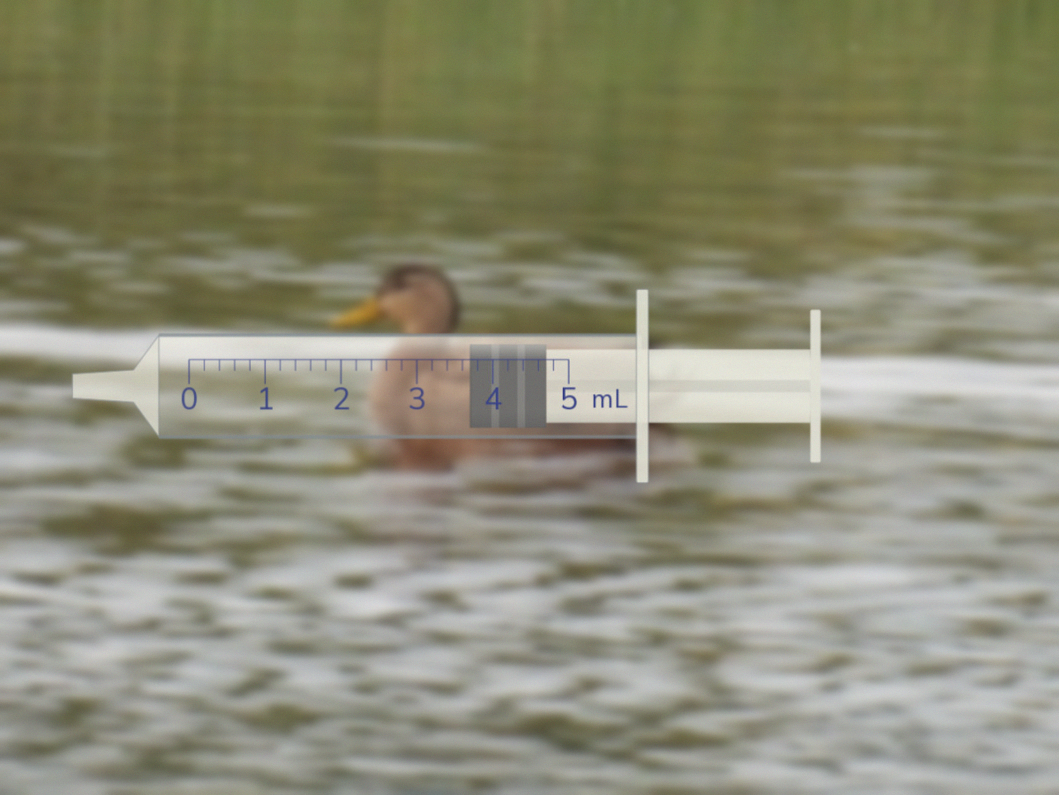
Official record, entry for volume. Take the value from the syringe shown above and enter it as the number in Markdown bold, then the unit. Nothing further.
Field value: **3.7** mL
